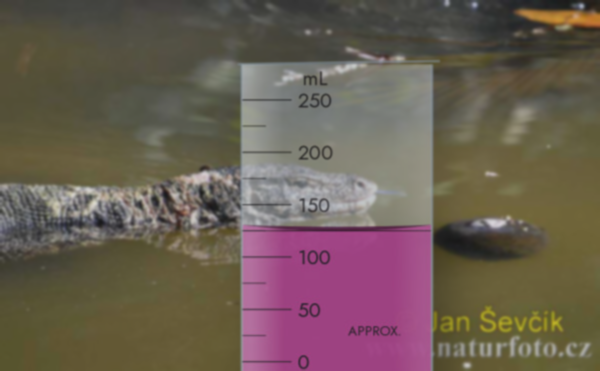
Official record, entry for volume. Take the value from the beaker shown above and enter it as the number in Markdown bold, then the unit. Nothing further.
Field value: **125** mL
